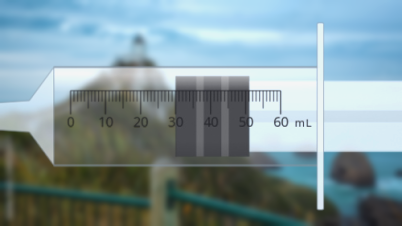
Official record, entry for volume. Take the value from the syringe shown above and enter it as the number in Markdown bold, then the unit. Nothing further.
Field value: **30** mL
